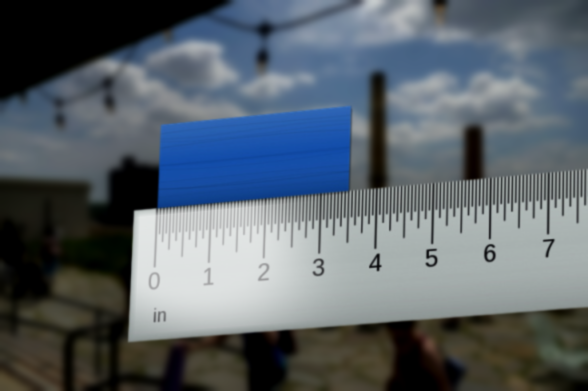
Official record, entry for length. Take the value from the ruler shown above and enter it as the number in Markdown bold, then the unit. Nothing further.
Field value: **3.5** in
